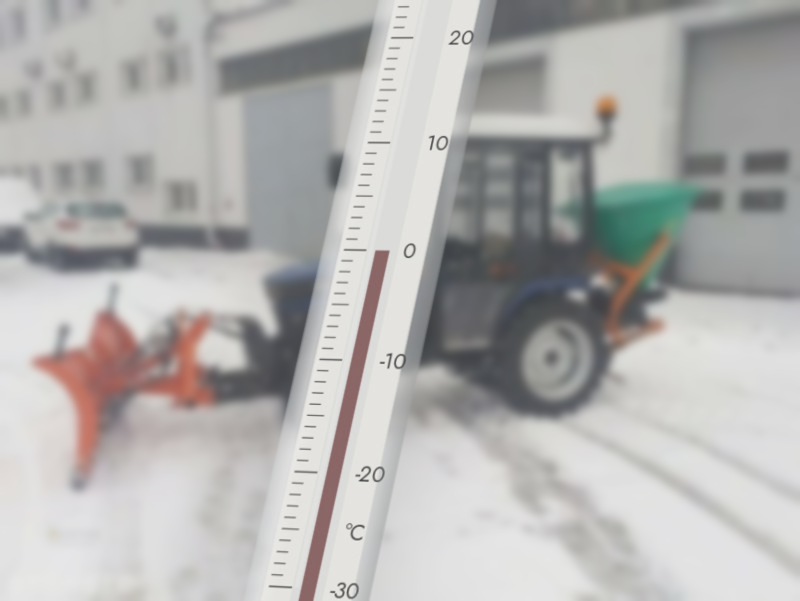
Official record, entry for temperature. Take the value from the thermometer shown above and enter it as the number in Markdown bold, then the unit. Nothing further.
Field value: **0** °C
